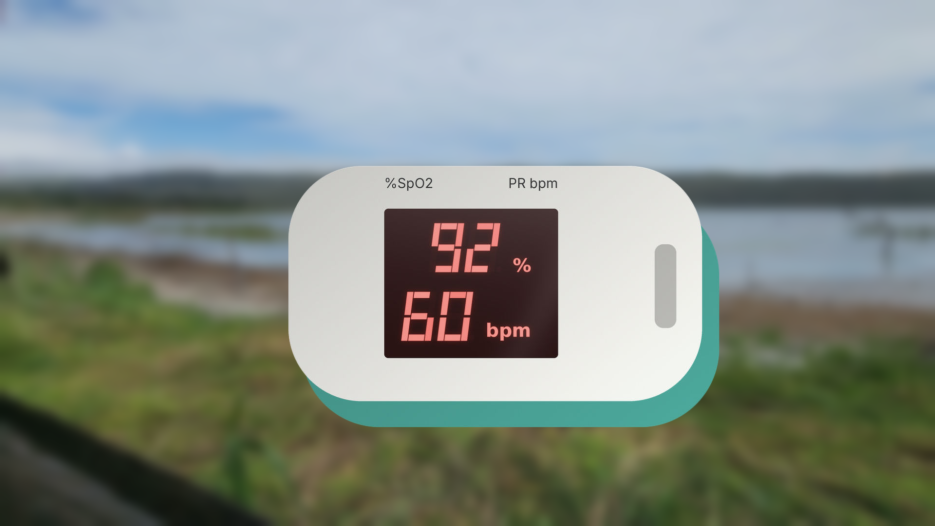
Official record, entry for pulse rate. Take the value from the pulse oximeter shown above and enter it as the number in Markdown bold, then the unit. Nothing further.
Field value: **60** bpm
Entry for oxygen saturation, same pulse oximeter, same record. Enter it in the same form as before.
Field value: **92** %
